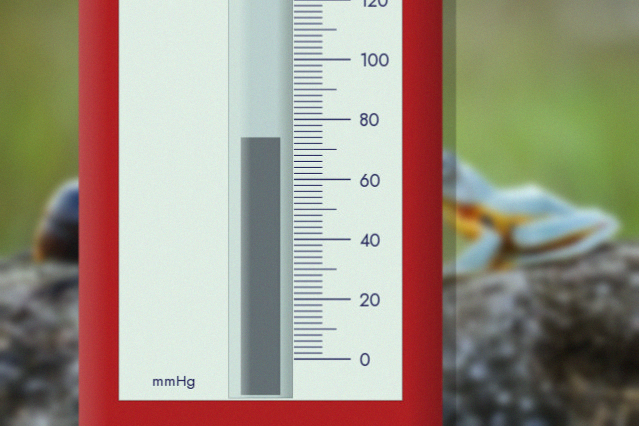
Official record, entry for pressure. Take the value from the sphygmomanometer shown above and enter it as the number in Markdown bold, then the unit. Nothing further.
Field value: **74** mmHg
